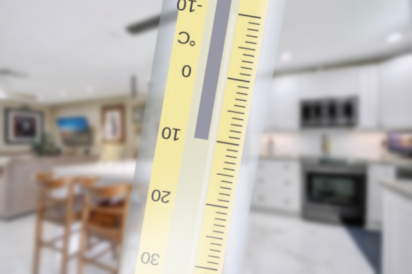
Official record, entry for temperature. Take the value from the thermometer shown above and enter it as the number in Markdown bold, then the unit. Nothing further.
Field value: **10** °C
